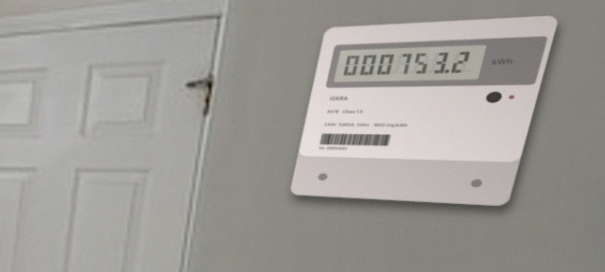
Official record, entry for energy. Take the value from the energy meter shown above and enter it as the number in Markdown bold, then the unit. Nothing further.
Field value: **753.2** kWh
